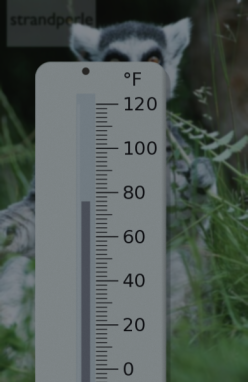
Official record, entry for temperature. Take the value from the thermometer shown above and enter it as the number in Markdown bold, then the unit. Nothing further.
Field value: **76** °F
